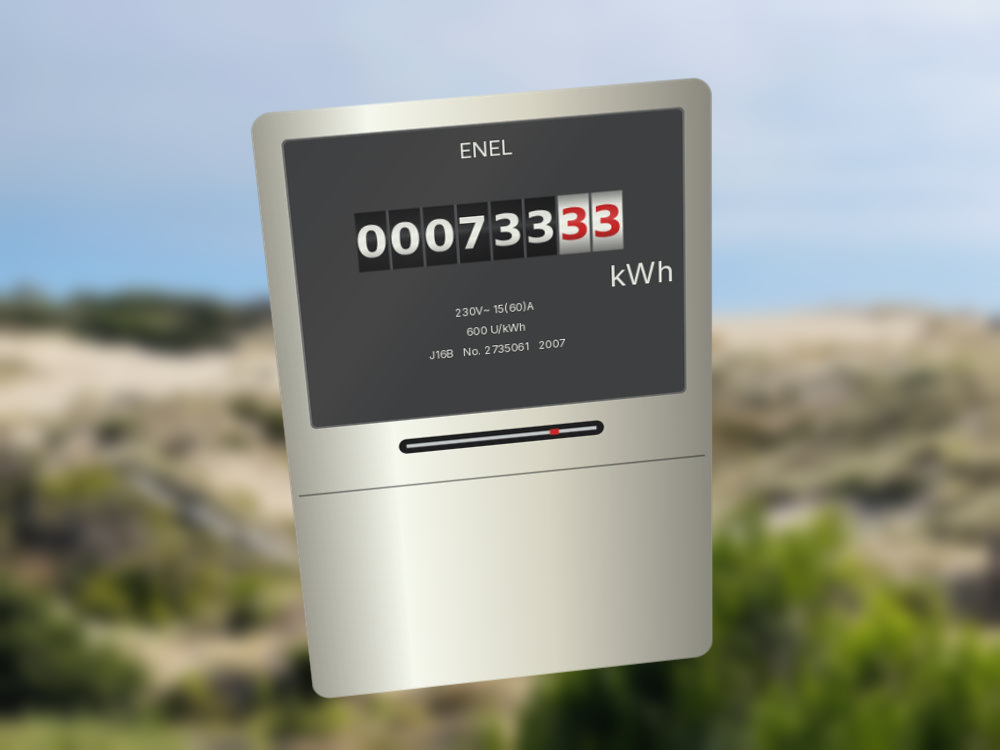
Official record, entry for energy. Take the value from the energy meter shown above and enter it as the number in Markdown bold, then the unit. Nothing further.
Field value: **733.33** kWh
